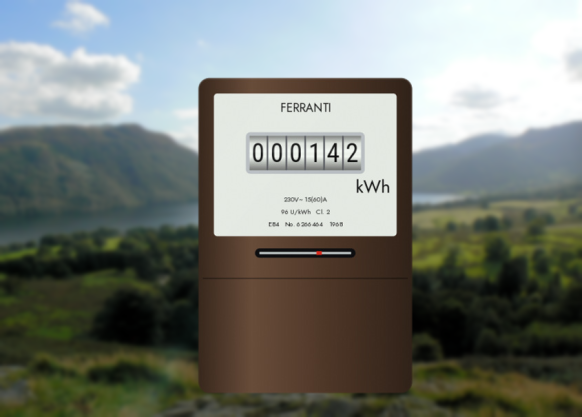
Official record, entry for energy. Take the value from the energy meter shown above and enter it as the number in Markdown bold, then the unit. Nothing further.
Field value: **142** kWh
